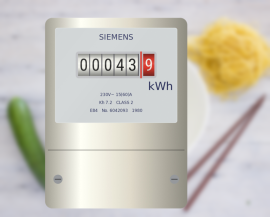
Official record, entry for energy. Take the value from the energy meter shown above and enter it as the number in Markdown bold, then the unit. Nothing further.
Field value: **43.9** kWh
